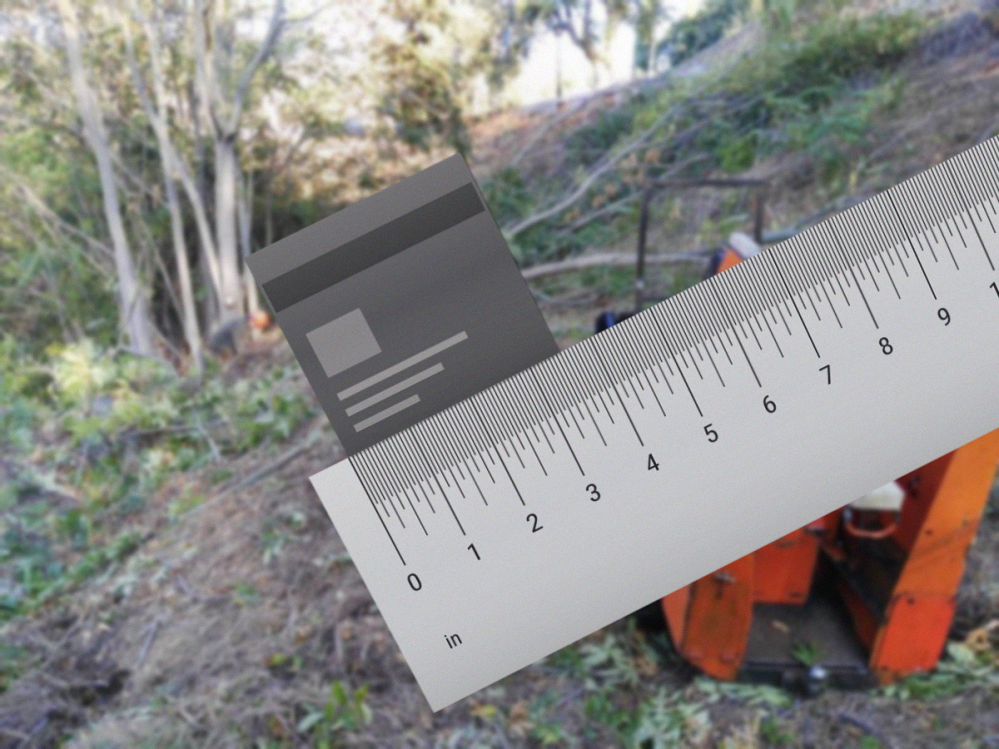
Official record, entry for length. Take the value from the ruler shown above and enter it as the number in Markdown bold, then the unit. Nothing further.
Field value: **3.5** in
